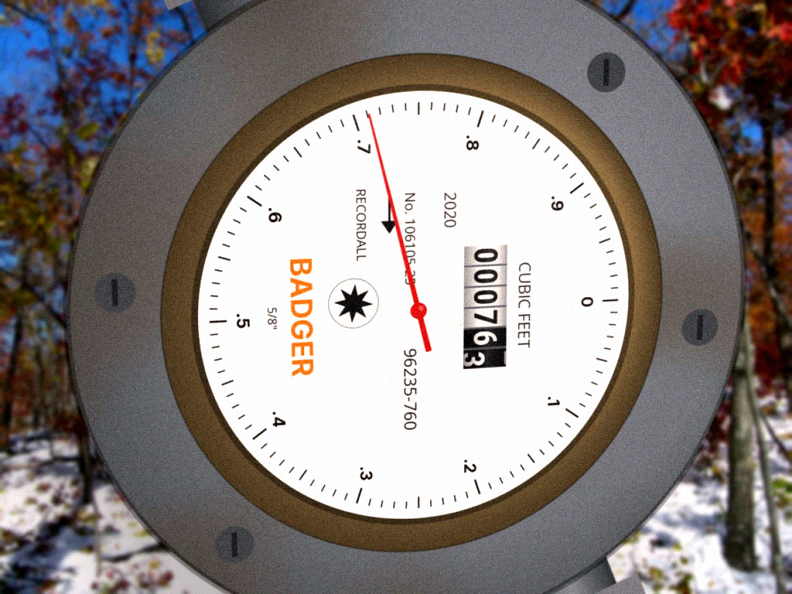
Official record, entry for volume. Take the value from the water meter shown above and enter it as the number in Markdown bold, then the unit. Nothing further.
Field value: **762.71** ft³
